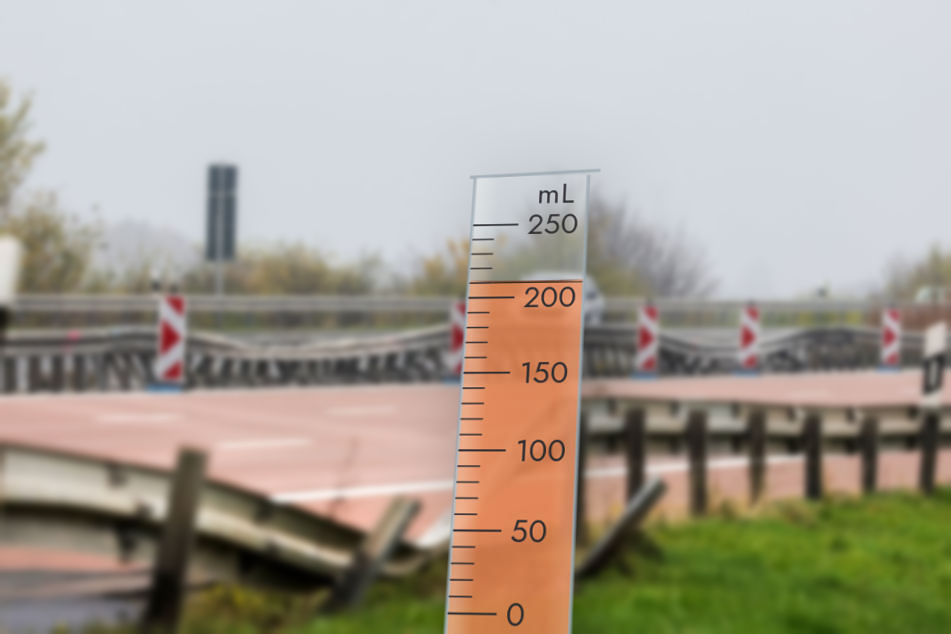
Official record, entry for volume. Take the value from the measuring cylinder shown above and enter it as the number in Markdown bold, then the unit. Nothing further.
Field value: **210** mL
